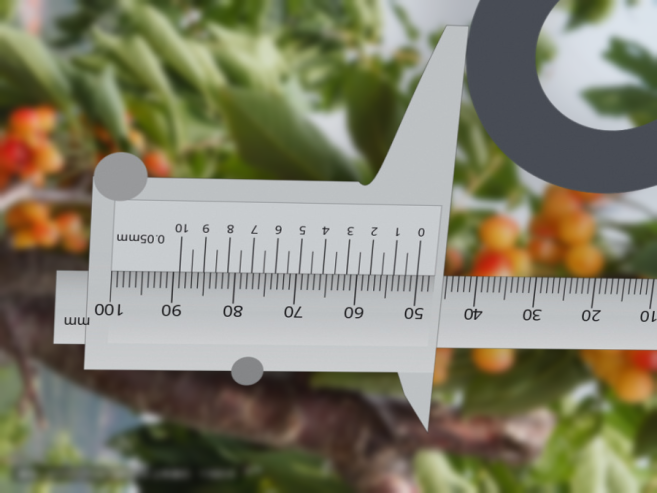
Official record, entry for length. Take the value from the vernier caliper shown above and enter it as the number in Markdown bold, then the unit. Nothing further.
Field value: **50.0** mm
